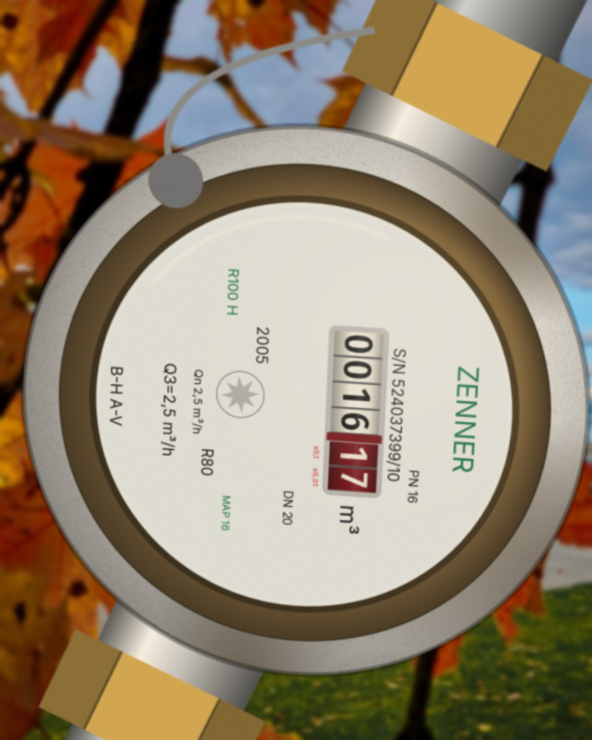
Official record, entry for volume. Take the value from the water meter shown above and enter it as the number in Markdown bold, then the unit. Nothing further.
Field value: **16.17** m³
